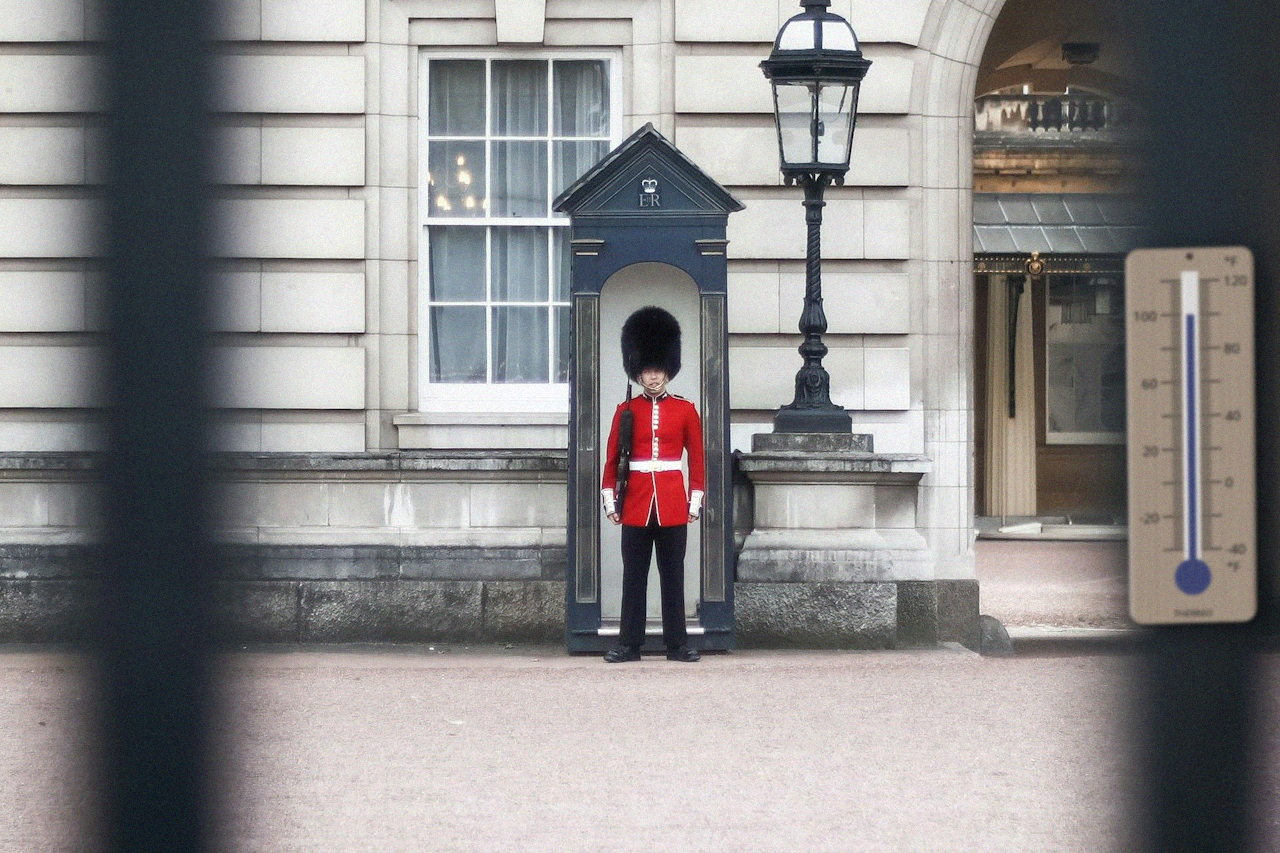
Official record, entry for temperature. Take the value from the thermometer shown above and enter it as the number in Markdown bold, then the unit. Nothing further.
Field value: **100** °F
